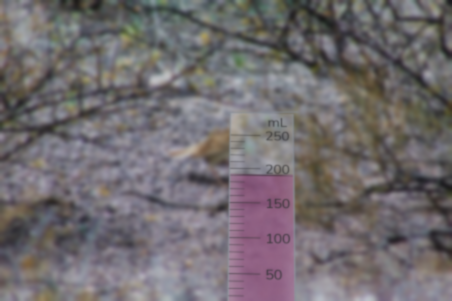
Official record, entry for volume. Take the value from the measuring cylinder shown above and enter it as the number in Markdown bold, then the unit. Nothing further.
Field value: **190** mL
